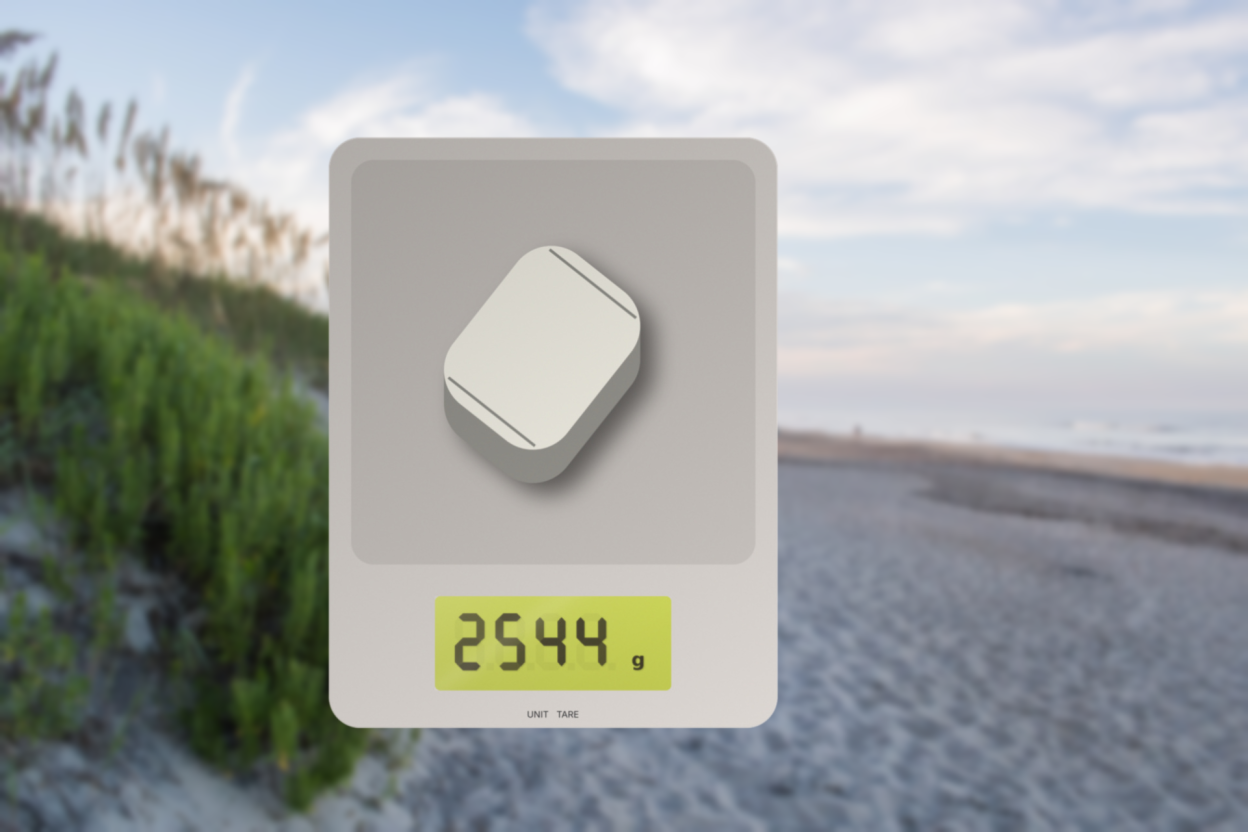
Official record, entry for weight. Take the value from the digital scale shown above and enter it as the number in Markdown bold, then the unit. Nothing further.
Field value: **2544** g
